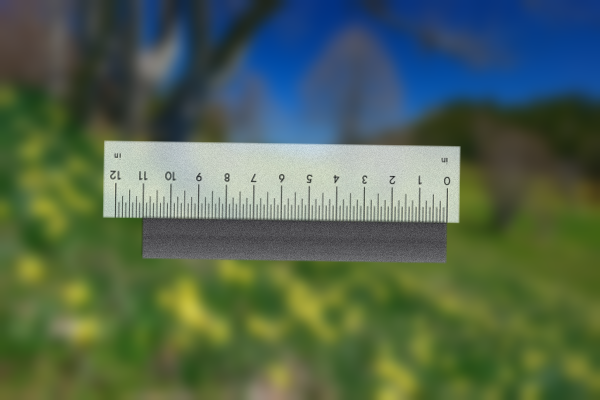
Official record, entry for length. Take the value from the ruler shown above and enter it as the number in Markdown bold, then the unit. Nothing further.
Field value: **11** in
